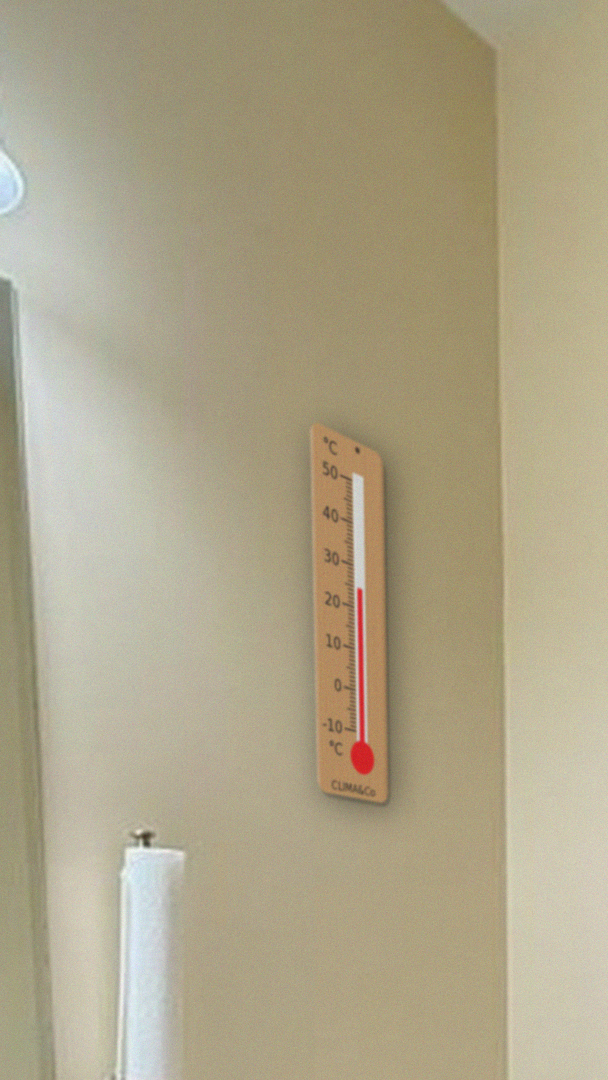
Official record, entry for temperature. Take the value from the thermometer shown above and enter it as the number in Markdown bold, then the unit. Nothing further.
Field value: **25** °C
